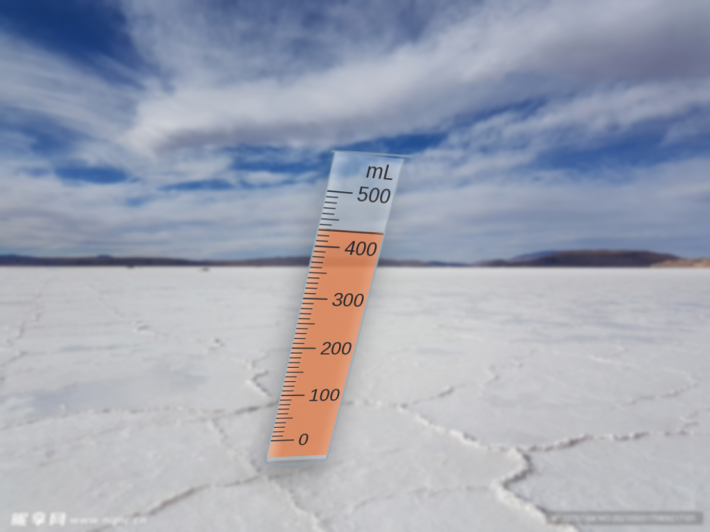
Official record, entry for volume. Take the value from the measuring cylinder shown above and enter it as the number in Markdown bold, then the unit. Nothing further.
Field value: **430** mL
